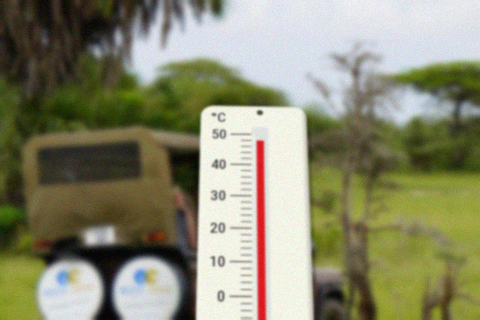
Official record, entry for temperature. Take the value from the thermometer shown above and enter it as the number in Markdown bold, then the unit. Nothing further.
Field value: **48** °C
